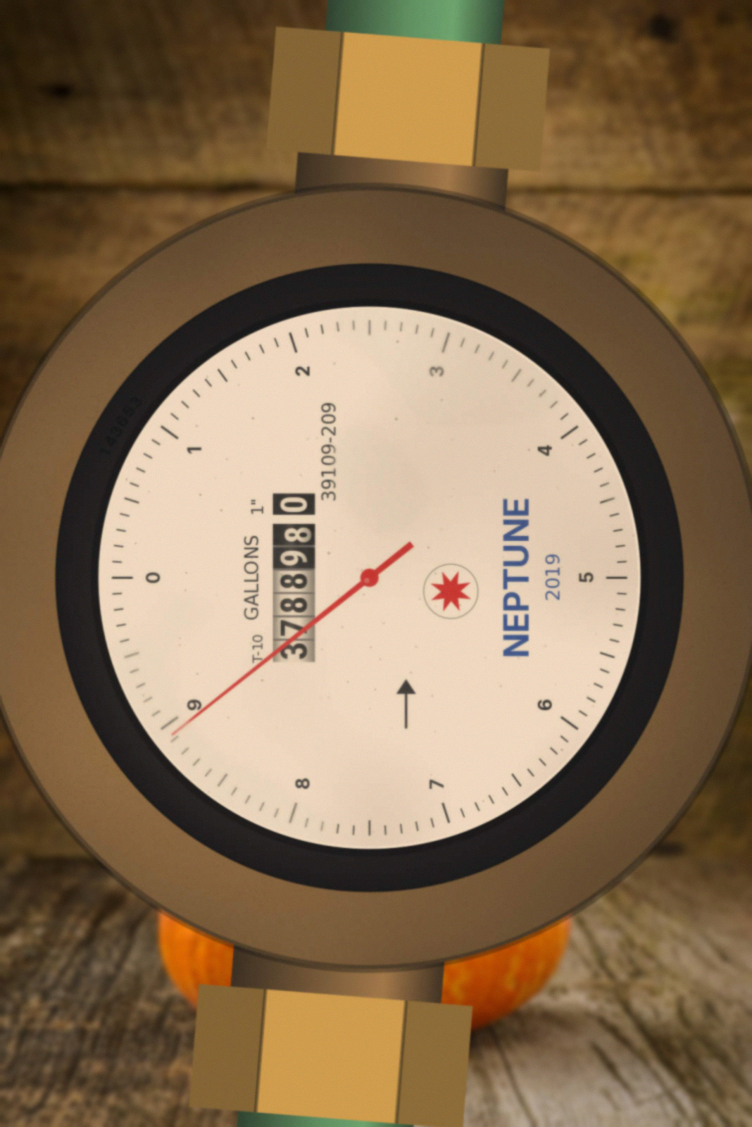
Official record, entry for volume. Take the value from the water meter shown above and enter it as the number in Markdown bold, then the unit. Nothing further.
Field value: **3788978.9** gal
